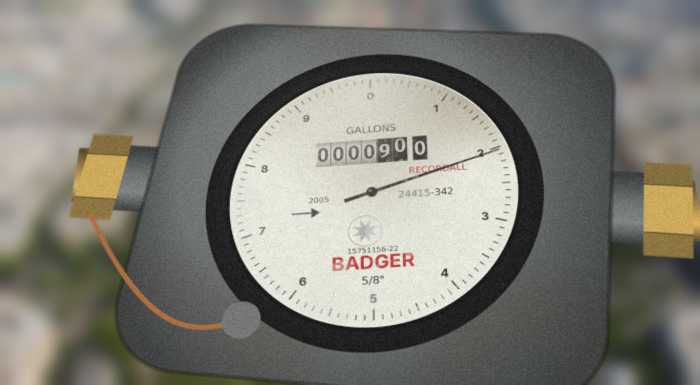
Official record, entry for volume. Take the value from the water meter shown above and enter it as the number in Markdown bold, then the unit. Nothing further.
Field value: **902.0** gal
